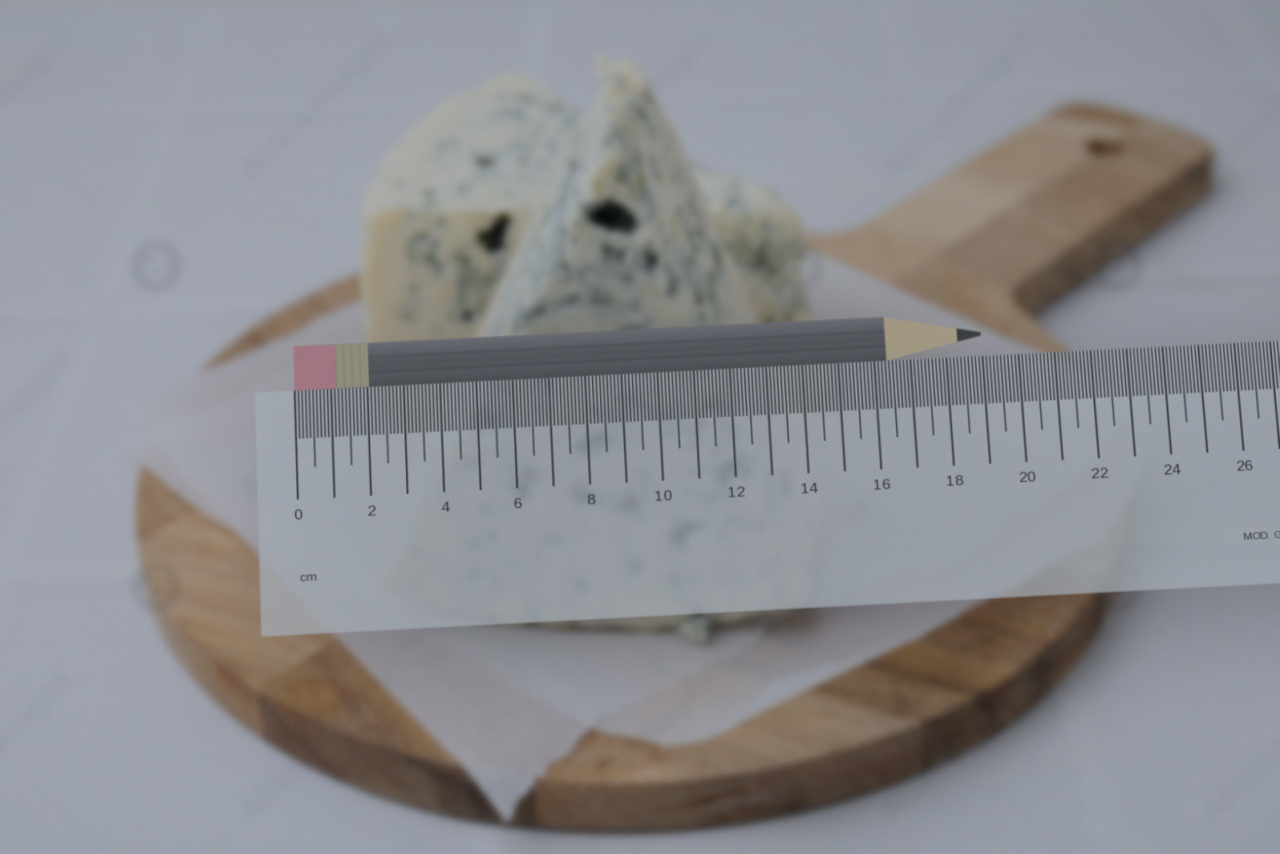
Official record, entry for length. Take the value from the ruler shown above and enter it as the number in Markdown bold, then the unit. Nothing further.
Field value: **19** cm
